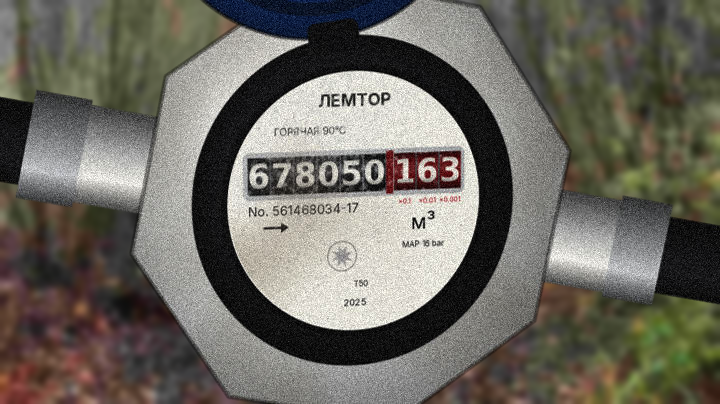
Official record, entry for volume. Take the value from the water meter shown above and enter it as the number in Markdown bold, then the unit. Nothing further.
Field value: **678050.163** m³
